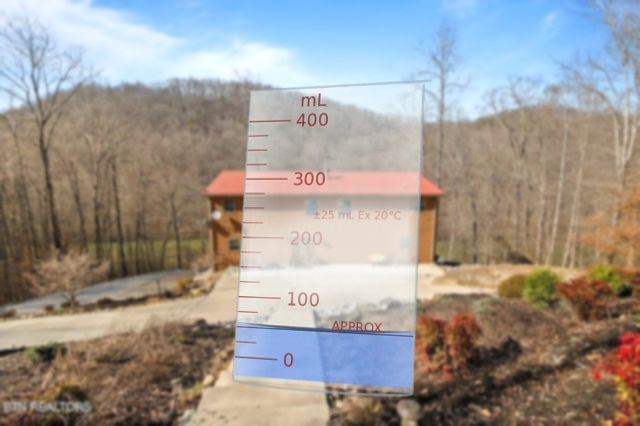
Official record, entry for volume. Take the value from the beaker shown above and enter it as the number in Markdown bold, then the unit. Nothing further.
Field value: **50** mL
